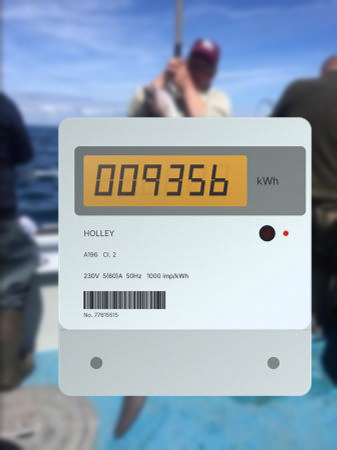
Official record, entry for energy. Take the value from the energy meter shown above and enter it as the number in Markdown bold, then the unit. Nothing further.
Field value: **9356** kWh
